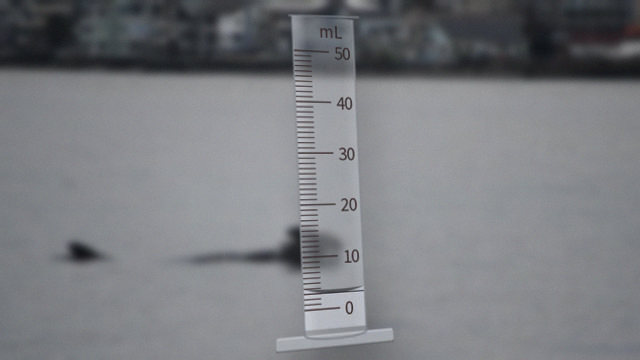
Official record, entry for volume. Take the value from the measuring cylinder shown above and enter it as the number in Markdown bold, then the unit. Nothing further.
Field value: **3** mL
